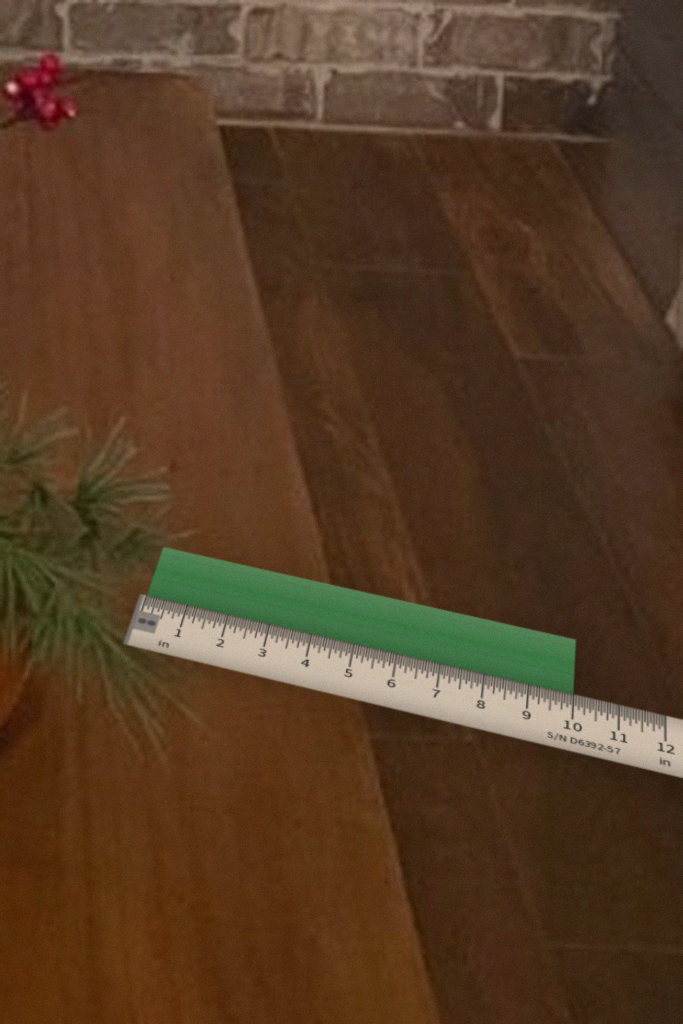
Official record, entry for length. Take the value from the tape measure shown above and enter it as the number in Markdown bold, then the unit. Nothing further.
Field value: **10** in
